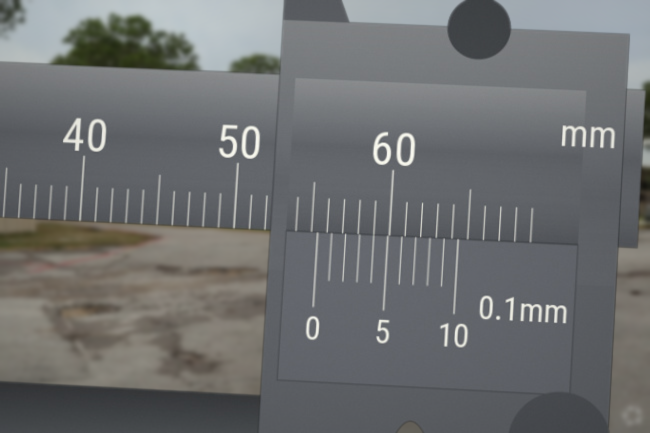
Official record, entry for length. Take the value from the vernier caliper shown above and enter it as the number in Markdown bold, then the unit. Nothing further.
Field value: **55.4** mm
